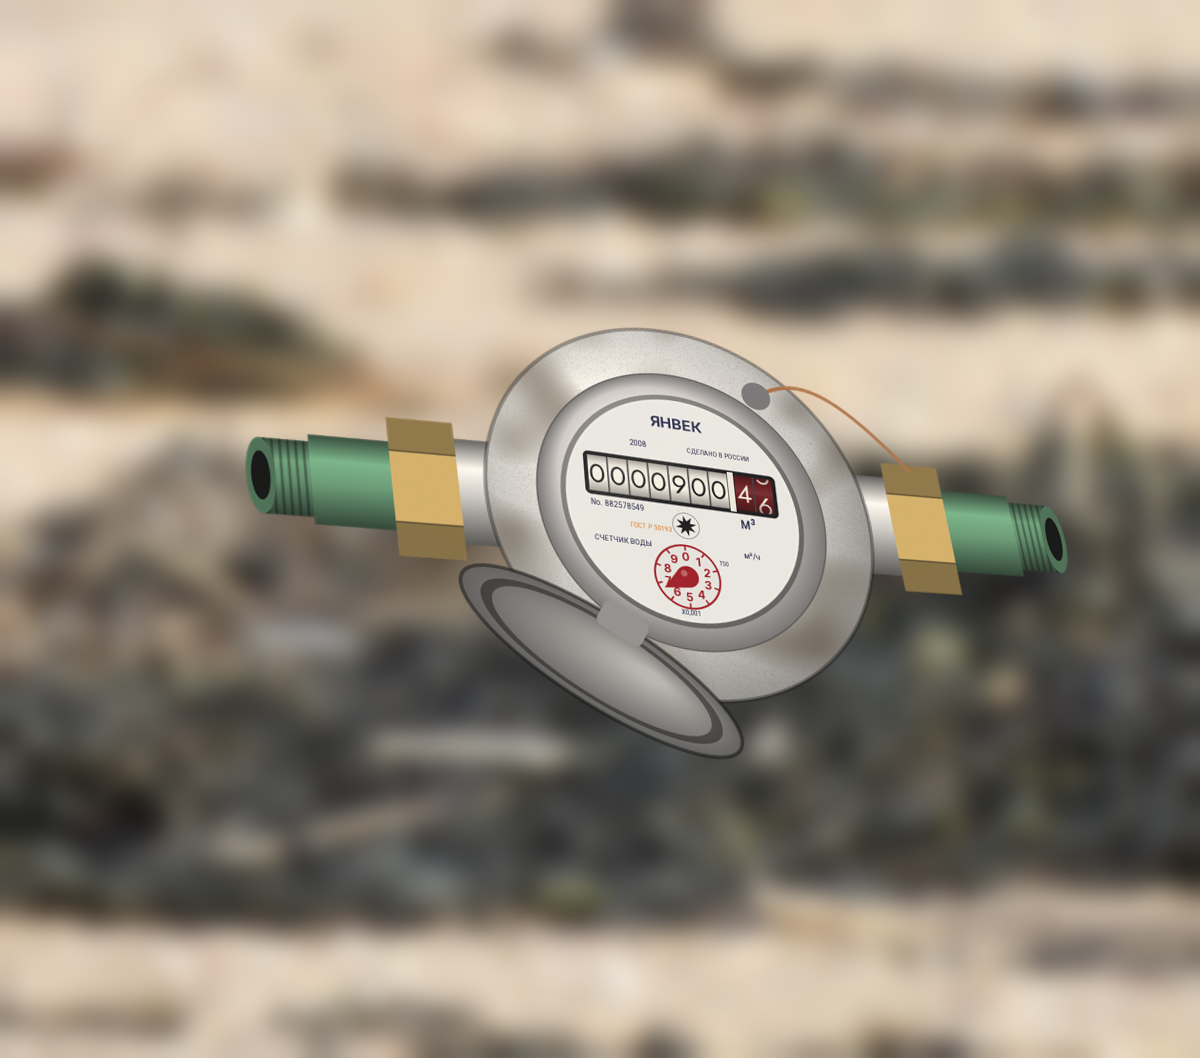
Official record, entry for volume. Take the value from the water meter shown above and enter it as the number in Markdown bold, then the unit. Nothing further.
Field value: **900.456** m³
